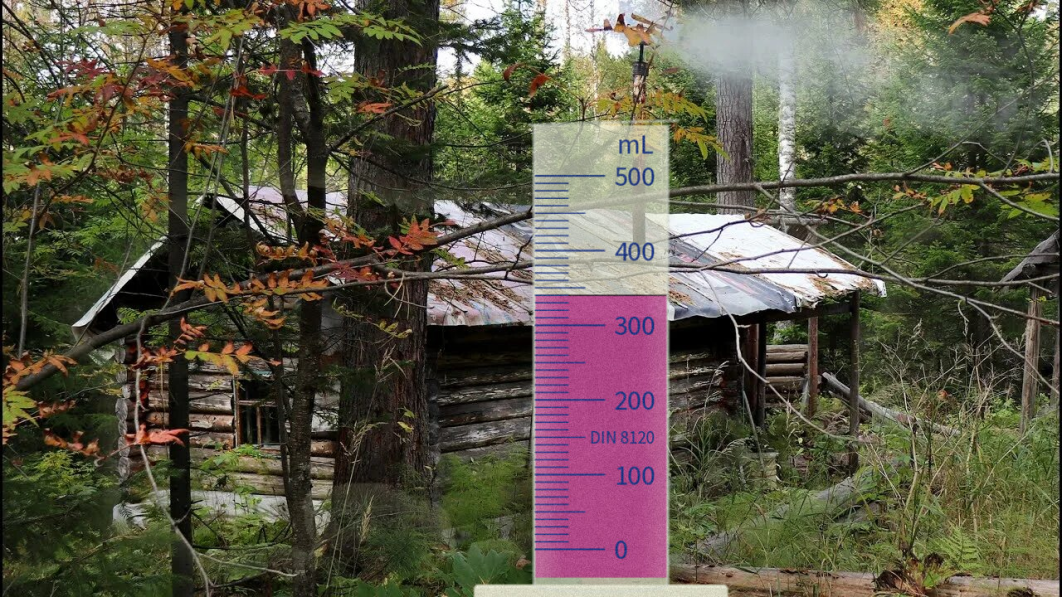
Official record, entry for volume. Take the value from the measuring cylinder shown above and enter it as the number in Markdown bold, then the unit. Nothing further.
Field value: **340** mL
